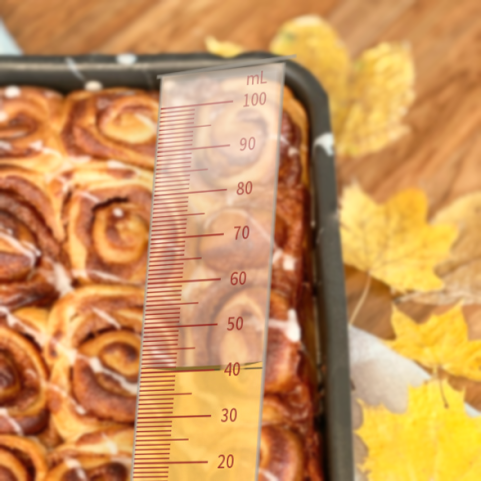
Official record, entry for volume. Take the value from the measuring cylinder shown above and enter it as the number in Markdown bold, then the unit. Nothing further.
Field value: **40** mL
